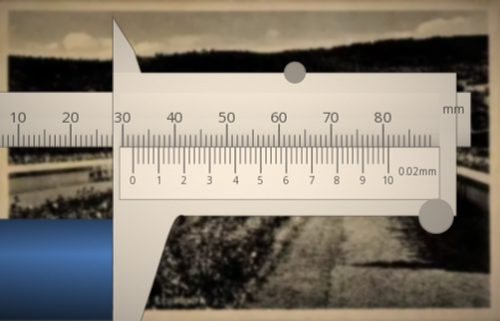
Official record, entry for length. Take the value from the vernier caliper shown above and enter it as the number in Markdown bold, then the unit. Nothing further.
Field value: **32.0** mm
